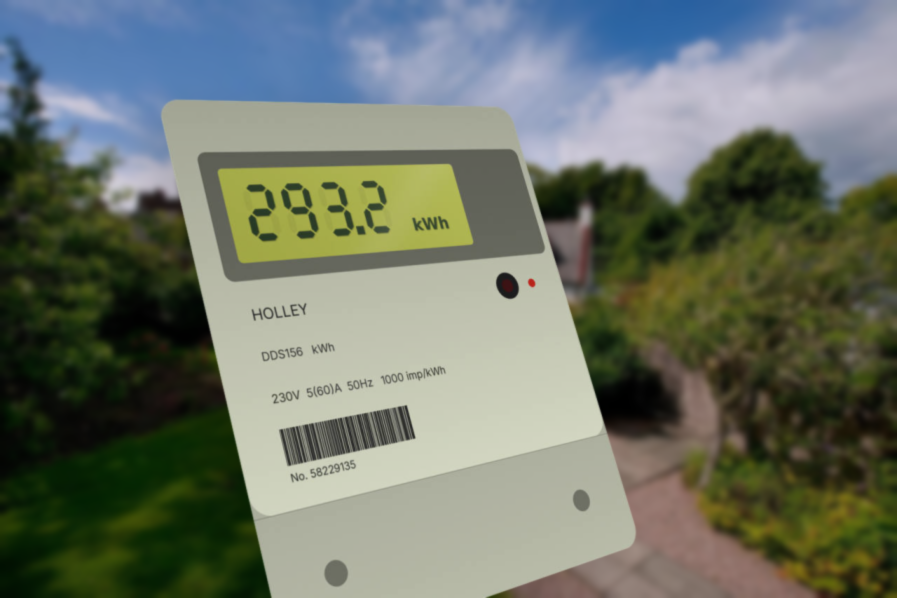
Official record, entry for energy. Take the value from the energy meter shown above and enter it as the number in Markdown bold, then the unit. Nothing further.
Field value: **293.2** kWh
